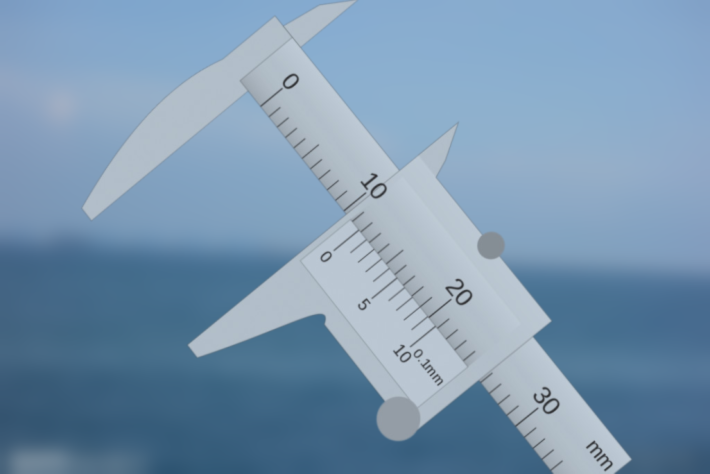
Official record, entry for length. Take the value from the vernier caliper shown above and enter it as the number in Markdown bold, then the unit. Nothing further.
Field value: **11.8** mm
